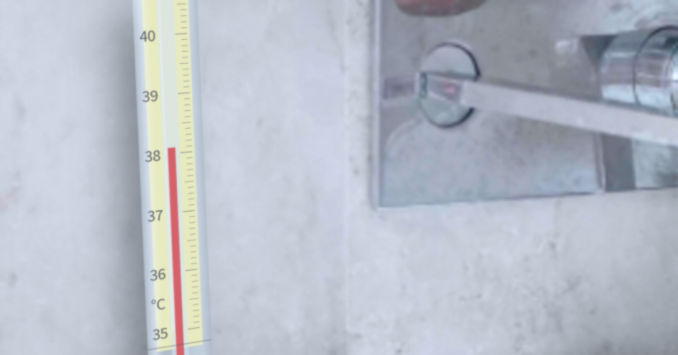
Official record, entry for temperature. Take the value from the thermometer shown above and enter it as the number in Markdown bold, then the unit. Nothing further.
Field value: **38.1** °C
